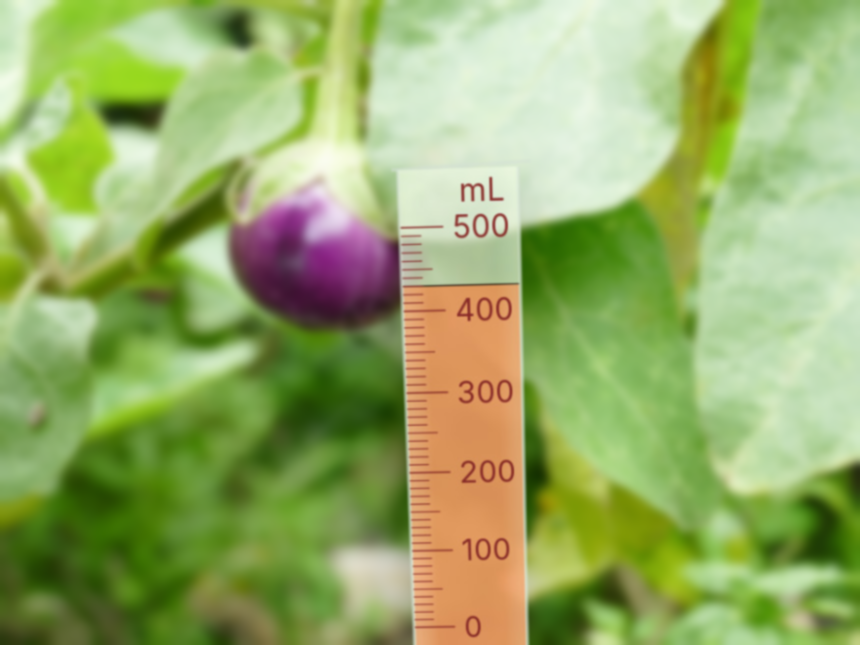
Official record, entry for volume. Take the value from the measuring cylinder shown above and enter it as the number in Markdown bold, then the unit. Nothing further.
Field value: **430** mL
